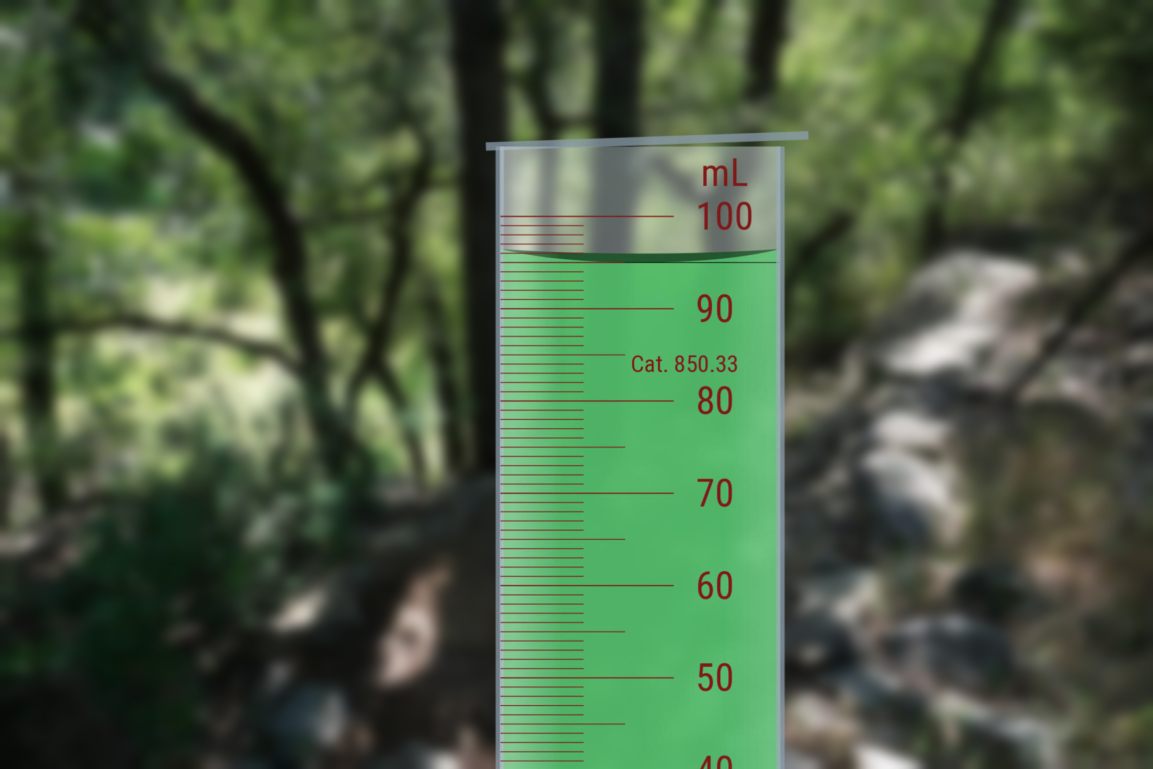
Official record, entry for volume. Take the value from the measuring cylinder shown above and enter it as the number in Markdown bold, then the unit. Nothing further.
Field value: **95** mL
